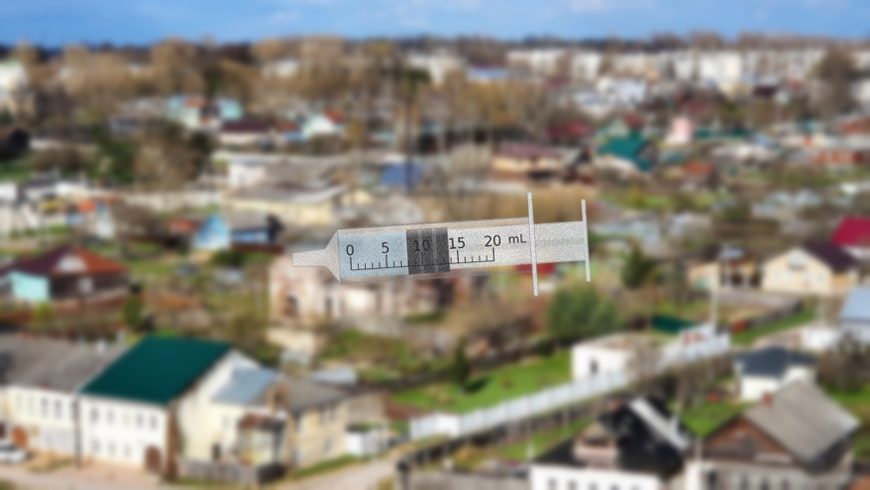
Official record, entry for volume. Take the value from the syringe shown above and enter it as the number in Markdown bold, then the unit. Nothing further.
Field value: **8** mL
